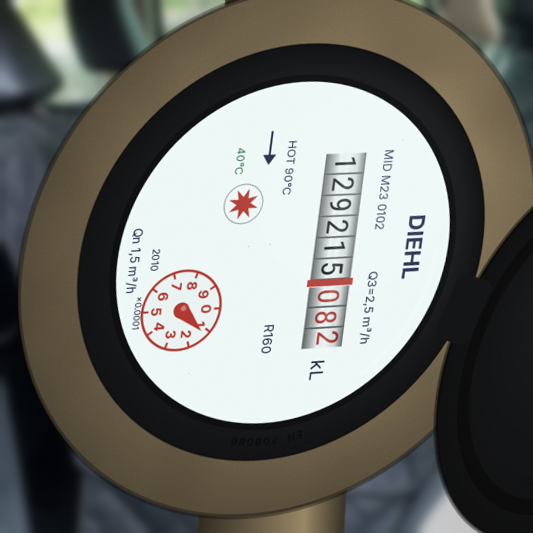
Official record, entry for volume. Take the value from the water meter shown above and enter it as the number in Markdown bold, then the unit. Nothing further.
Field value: **129215.0821** kL
